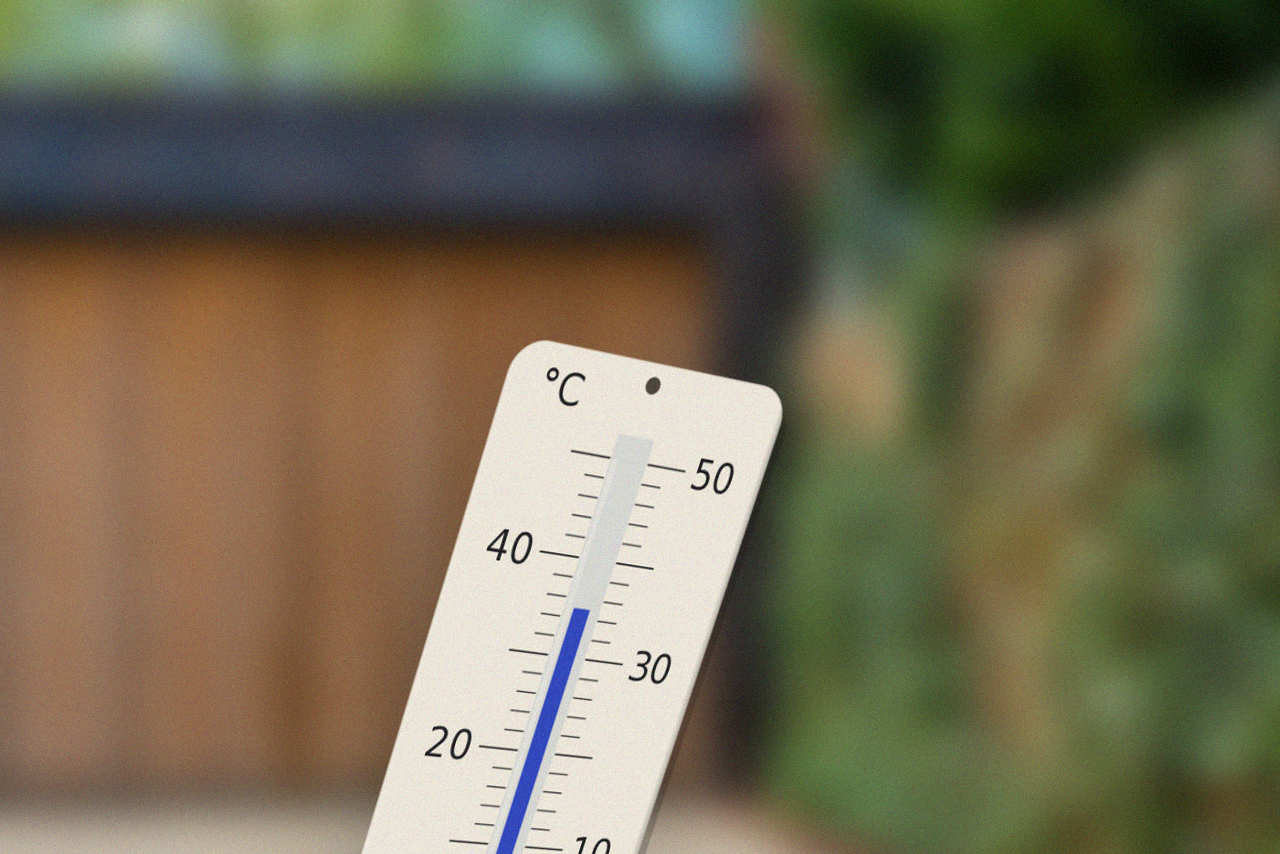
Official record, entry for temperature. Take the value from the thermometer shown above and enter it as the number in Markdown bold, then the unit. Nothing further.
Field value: **35** °C
